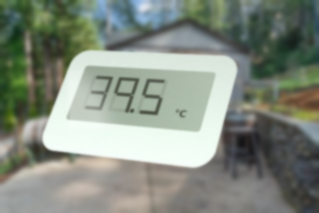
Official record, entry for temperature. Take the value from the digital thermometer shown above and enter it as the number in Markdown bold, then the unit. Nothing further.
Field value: **39.5** °C
